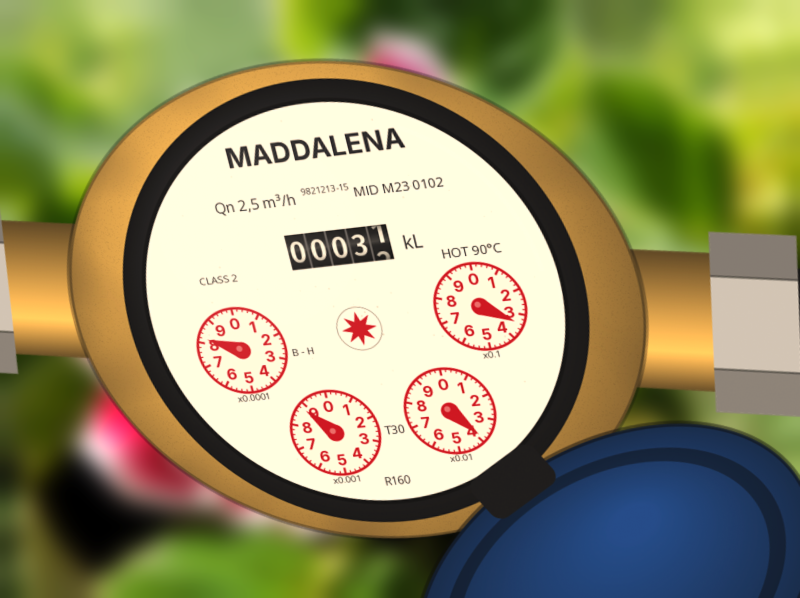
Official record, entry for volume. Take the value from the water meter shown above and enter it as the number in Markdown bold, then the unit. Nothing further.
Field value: **31.3388** kL
